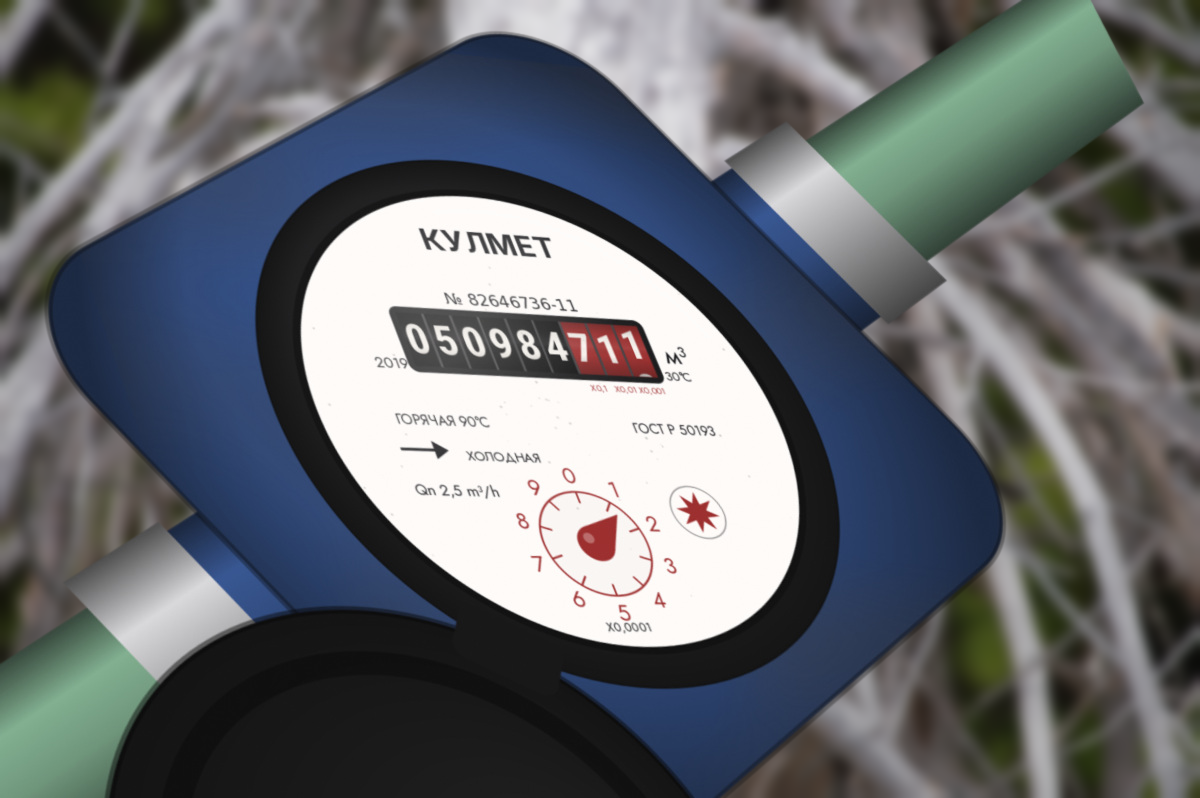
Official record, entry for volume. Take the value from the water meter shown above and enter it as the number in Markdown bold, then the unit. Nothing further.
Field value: **50984.7111** m³
